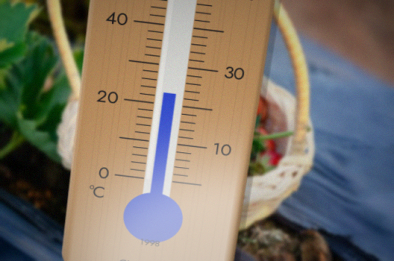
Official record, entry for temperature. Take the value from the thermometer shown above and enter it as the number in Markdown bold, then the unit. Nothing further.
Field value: **23** °C
